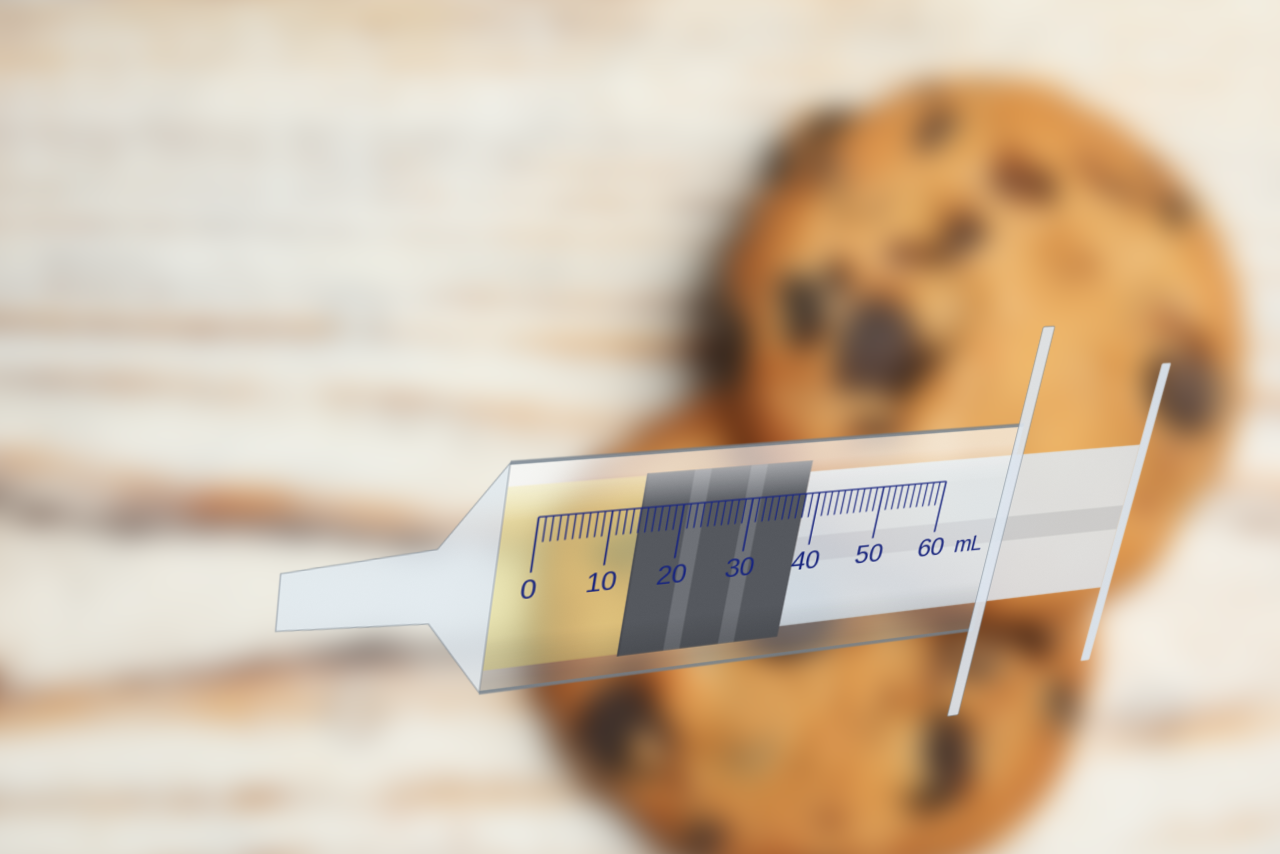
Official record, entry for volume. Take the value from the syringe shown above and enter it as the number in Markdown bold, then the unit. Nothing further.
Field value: **14** mL
